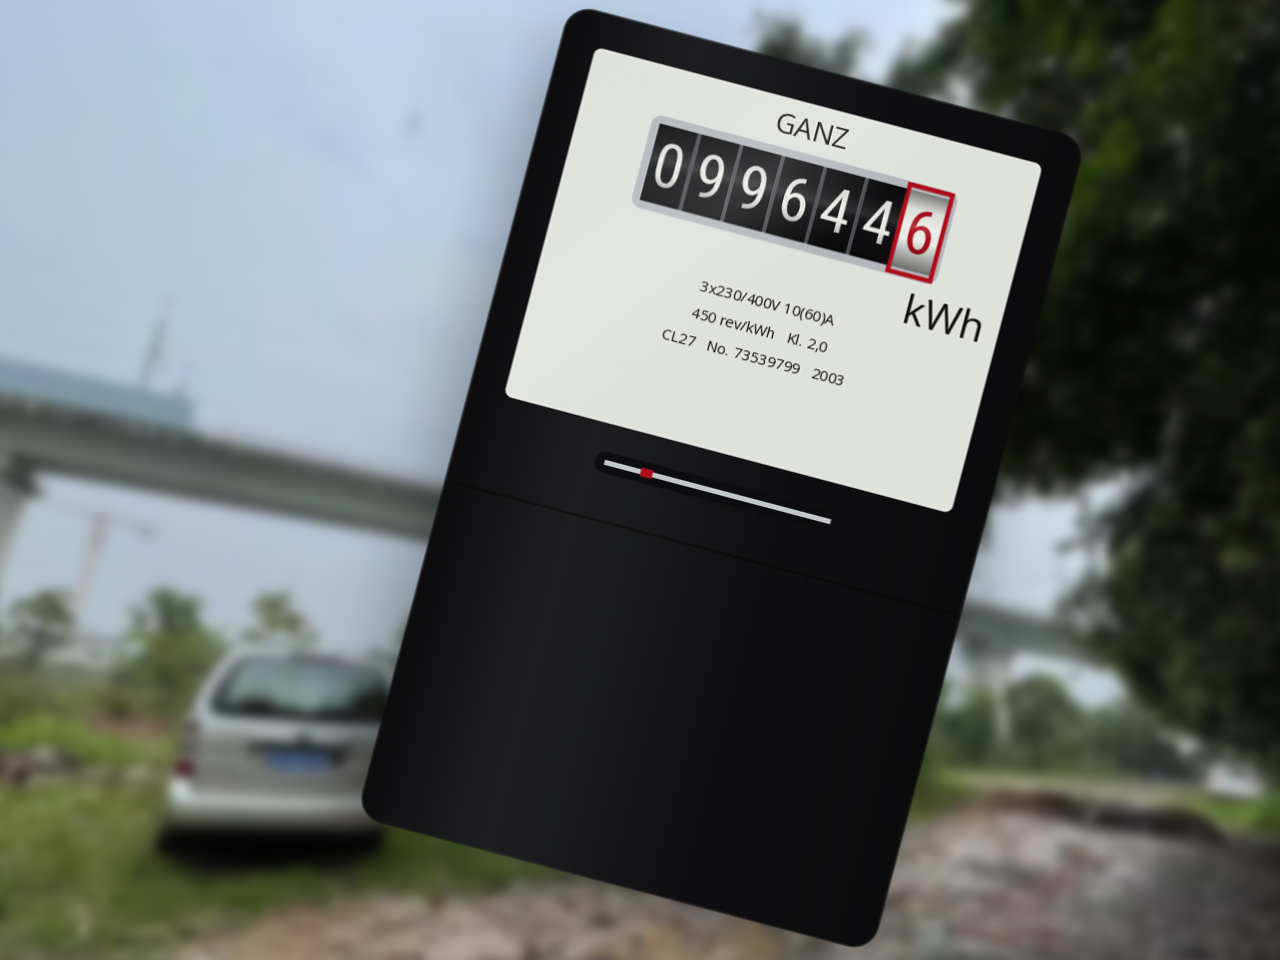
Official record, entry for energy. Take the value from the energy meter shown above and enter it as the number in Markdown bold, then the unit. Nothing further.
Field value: **99644.6** kWh
